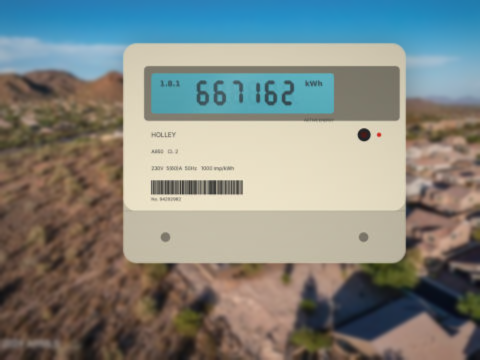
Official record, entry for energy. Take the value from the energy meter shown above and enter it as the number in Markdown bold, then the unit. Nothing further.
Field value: **667162** kWh
